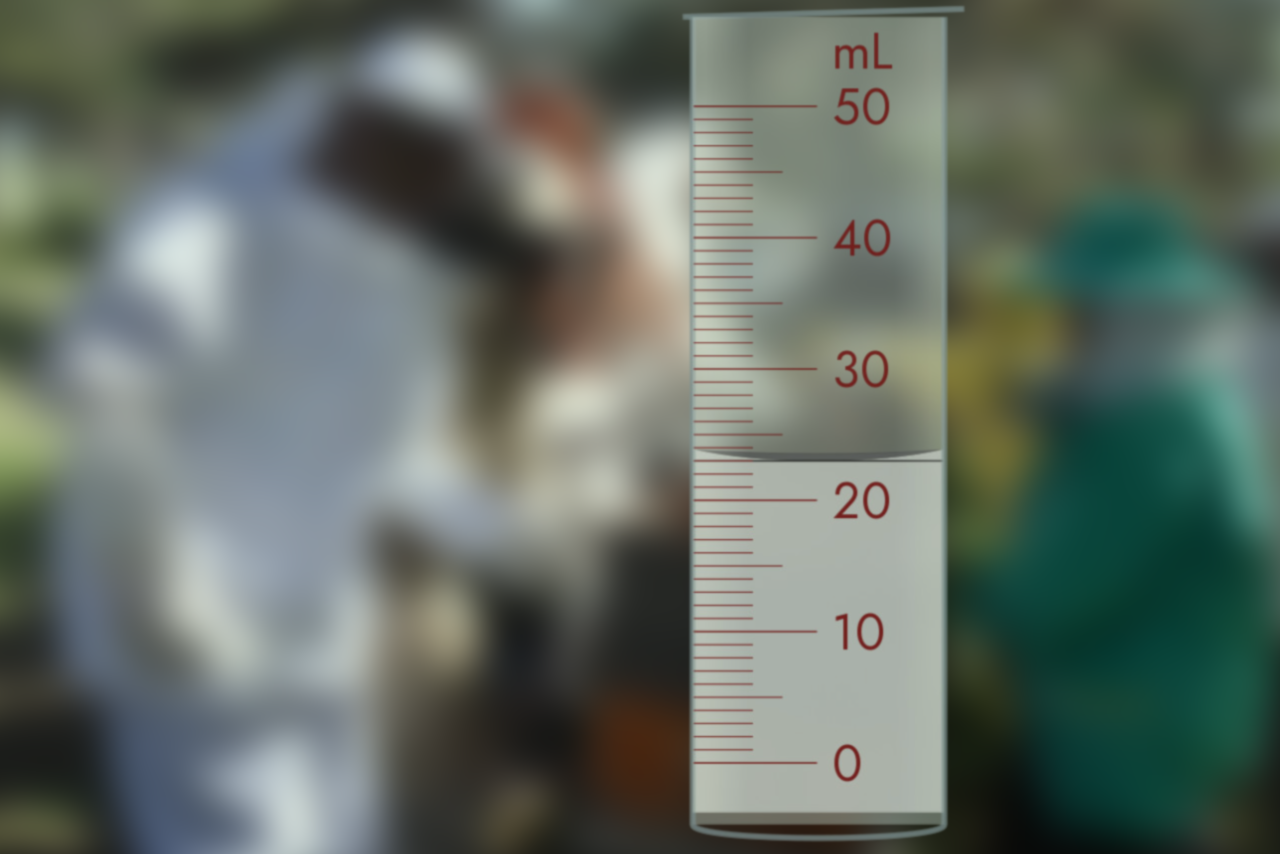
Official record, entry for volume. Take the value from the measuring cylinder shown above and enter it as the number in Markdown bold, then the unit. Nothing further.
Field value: **23** mL
